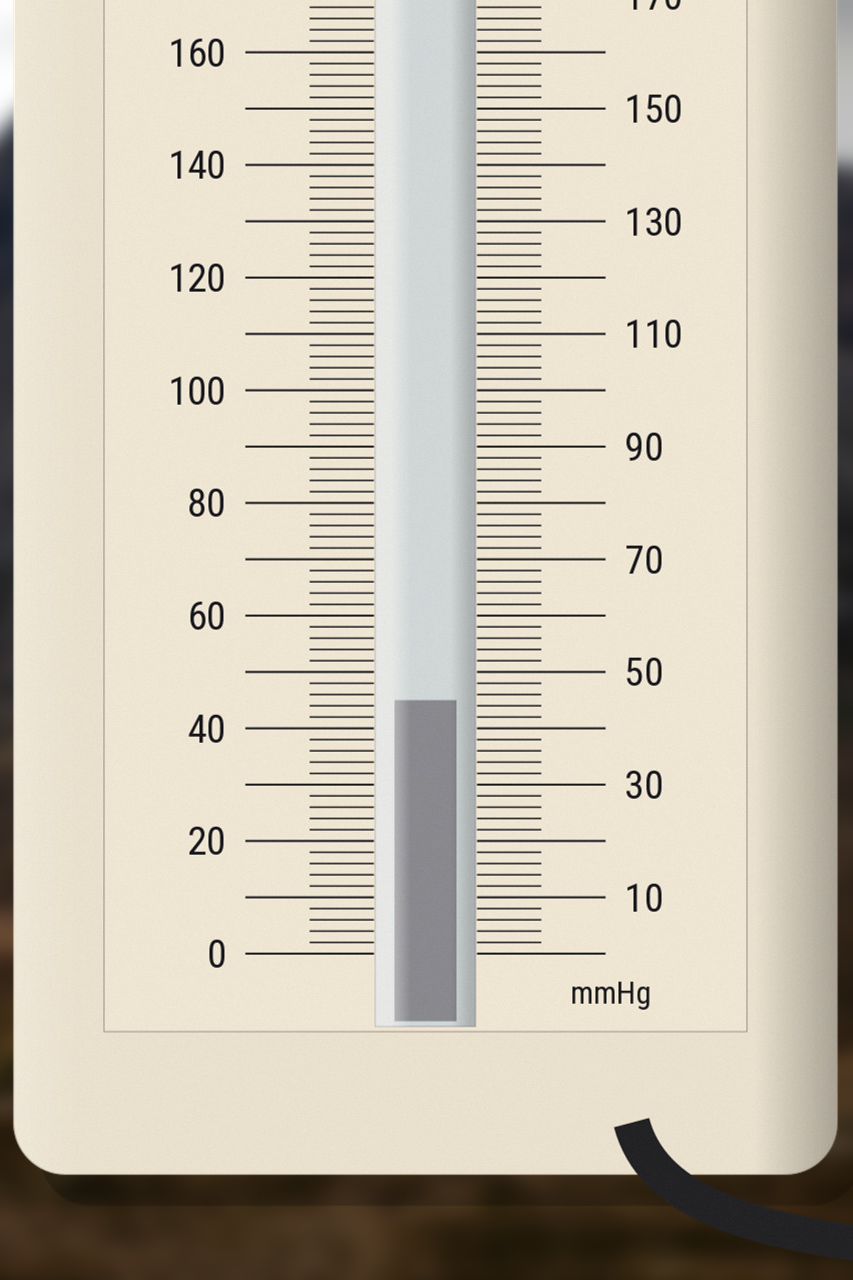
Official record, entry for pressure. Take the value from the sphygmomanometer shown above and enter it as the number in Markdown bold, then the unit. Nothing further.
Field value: **45** mmHg
